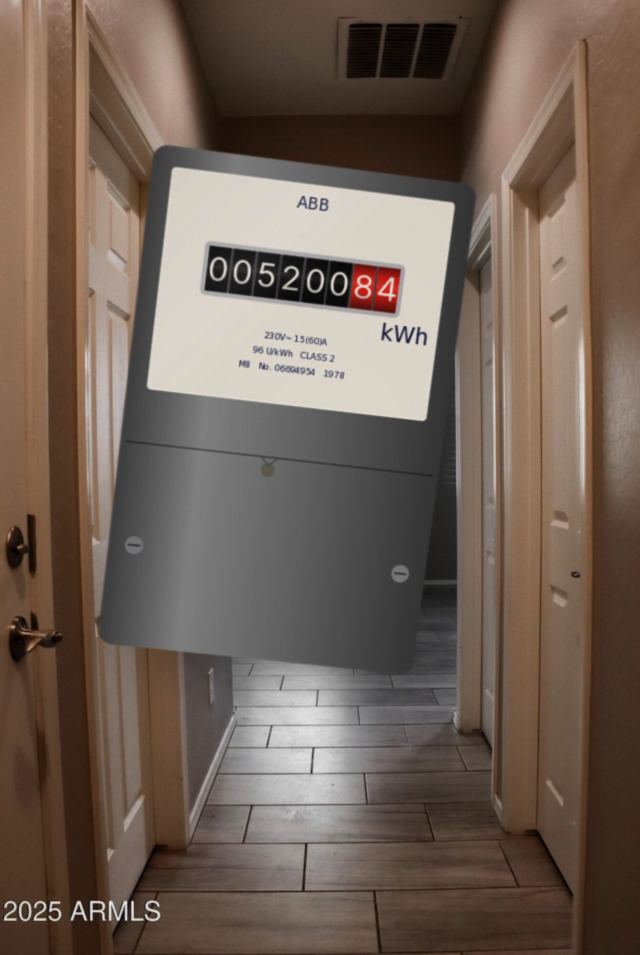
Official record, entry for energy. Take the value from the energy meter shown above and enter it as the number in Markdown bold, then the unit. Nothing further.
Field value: **5200.84** kWh
